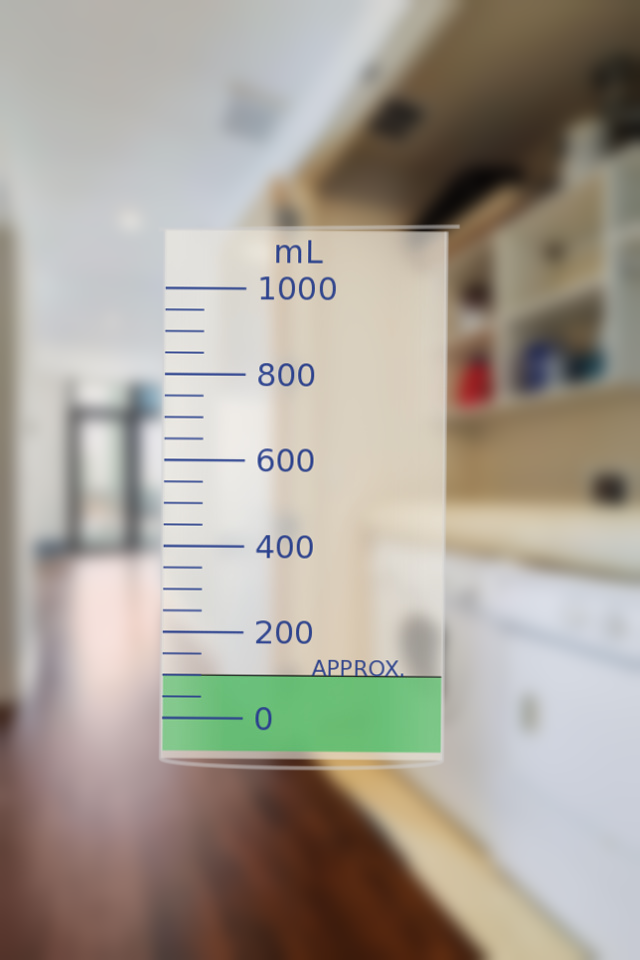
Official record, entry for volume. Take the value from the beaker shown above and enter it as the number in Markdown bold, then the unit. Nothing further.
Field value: **100** mL
